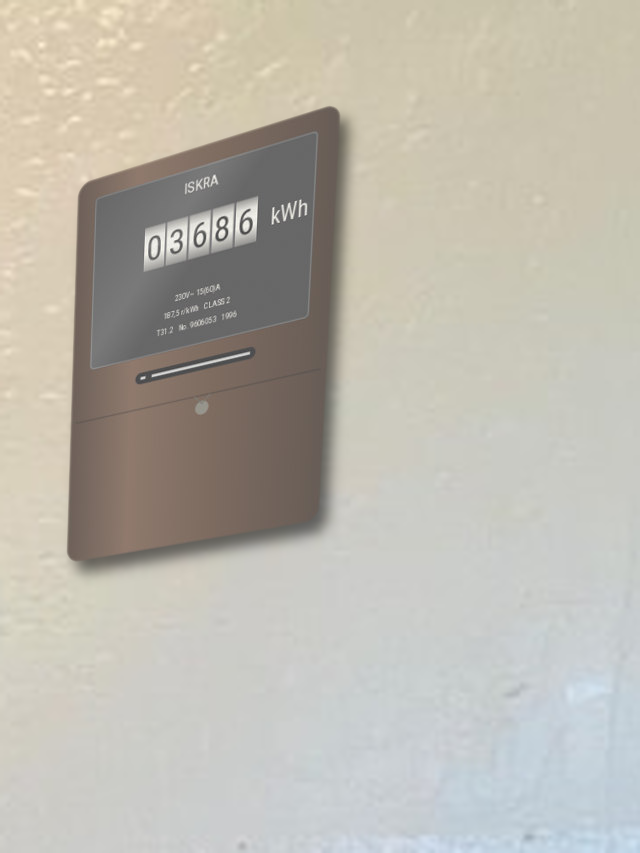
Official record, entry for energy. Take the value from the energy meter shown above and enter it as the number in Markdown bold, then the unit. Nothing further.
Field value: **3686** kWh
